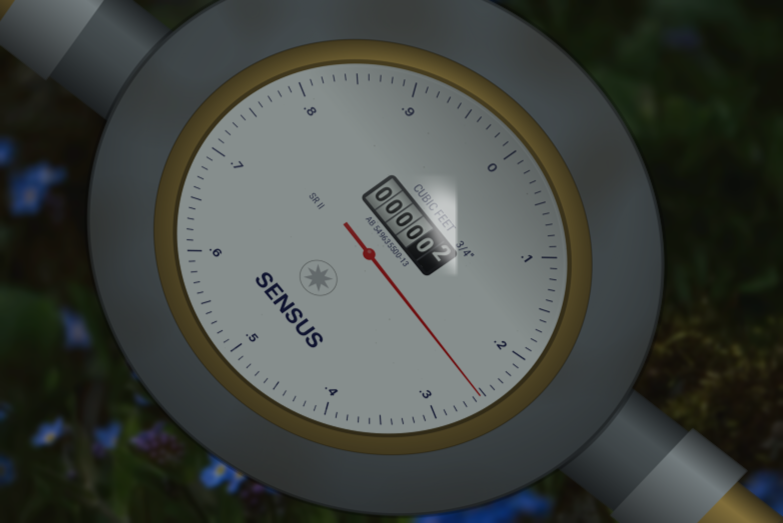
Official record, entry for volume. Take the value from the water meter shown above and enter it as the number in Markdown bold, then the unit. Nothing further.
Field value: **2.25** ft³
